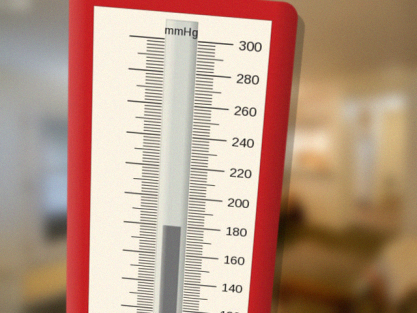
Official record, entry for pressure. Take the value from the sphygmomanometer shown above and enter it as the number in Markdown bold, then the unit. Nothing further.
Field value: **180** mmHg
